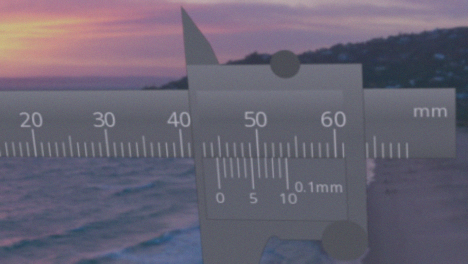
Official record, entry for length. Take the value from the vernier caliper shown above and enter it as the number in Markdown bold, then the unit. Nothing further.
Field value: **44.6** mm
